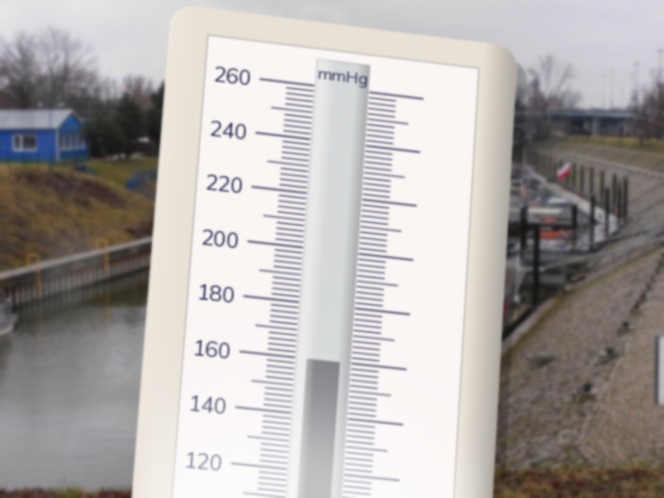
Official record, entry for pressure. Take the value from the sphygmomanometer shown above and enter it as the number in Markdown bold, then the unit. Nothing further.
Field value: **160** mmHg
